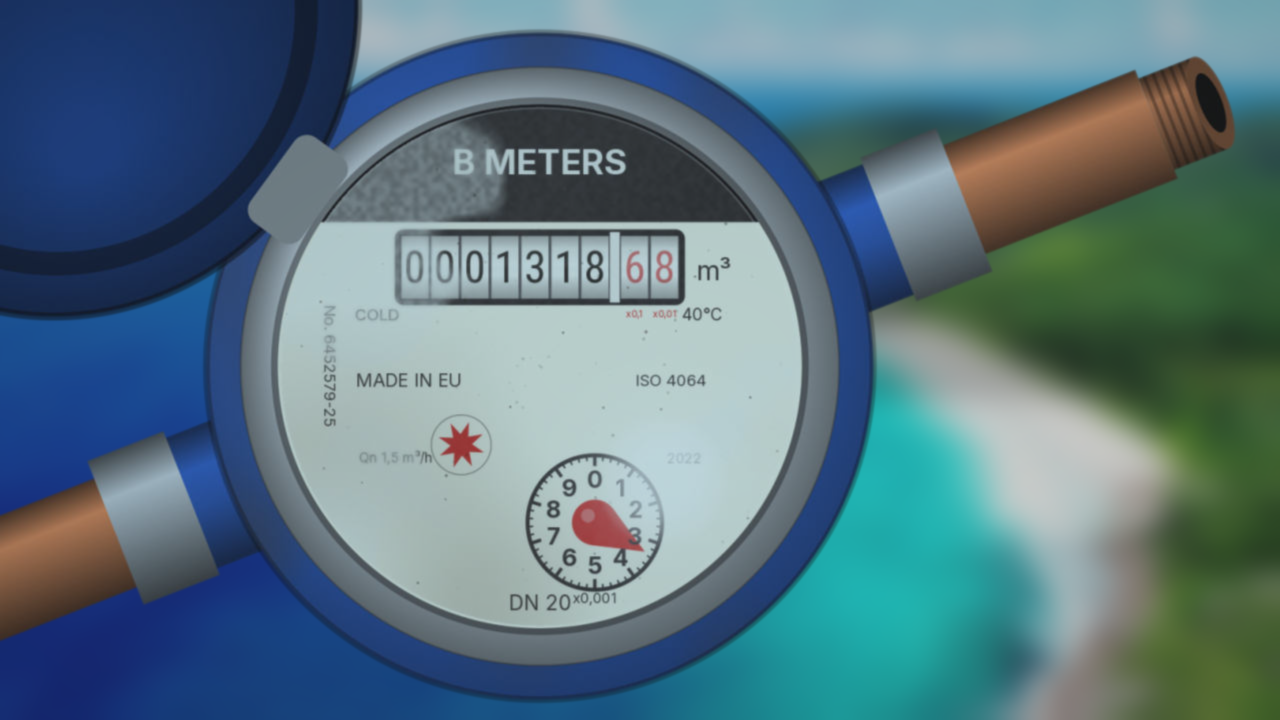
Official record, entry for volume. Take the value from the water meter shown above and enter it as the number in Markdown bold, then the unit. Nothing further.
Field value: **1318.683** m³
